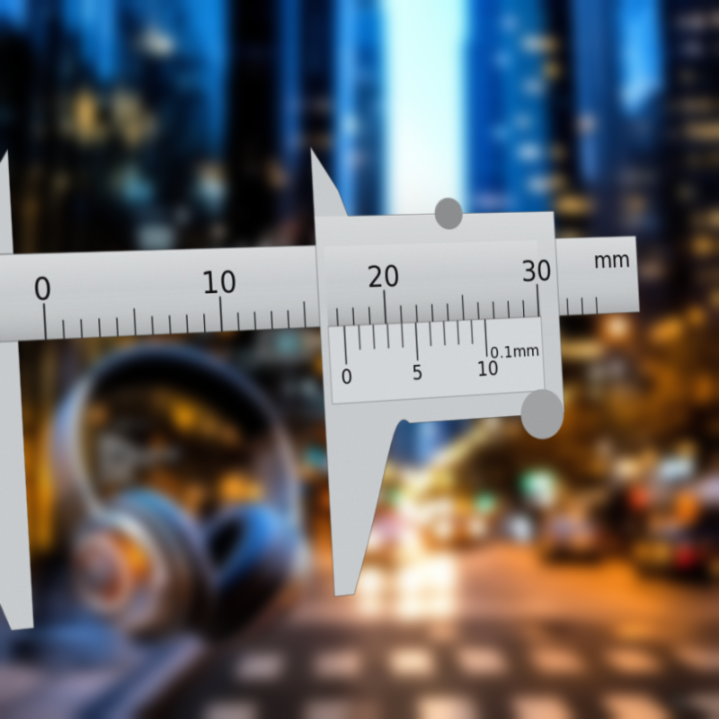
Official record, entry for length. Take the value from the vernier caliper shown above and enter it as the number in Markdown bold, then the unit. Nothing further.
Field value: **17.4** mm
